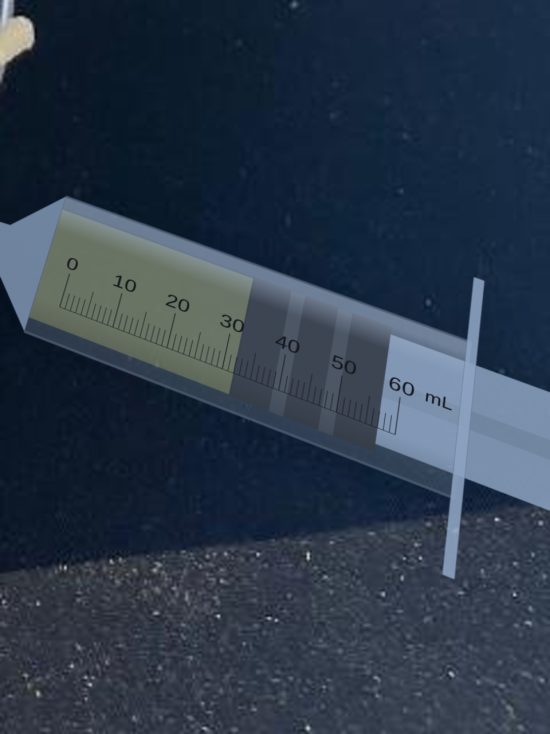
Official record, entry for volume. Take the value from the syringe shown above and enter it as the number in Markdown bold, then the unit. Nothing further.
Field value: **32** mL
